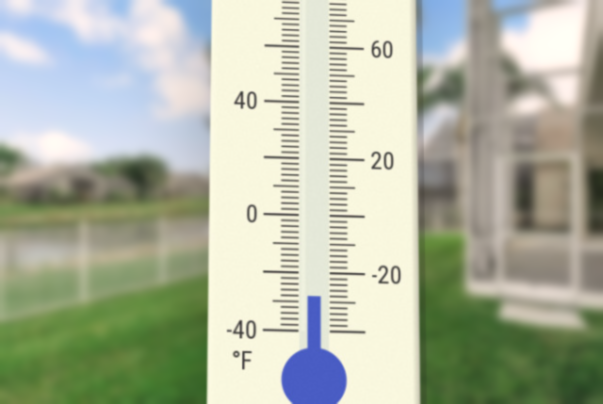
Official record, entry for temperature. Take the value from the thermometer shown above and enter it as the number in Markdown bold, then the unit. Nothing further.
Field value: **-28** °F
